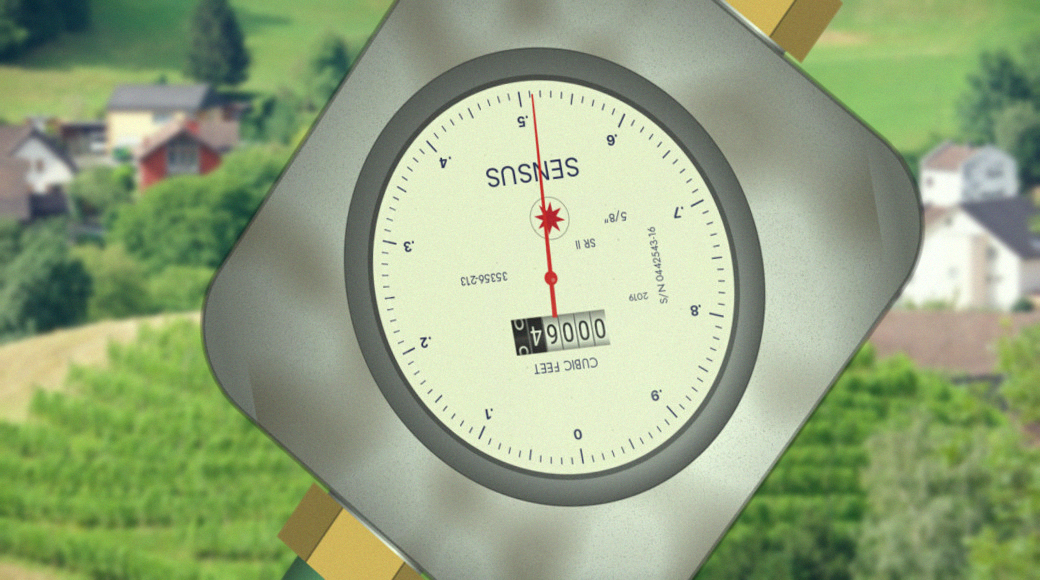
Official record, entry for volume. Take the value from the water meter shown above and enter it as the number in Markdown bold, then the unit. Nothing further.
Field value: **648.51** ft³
